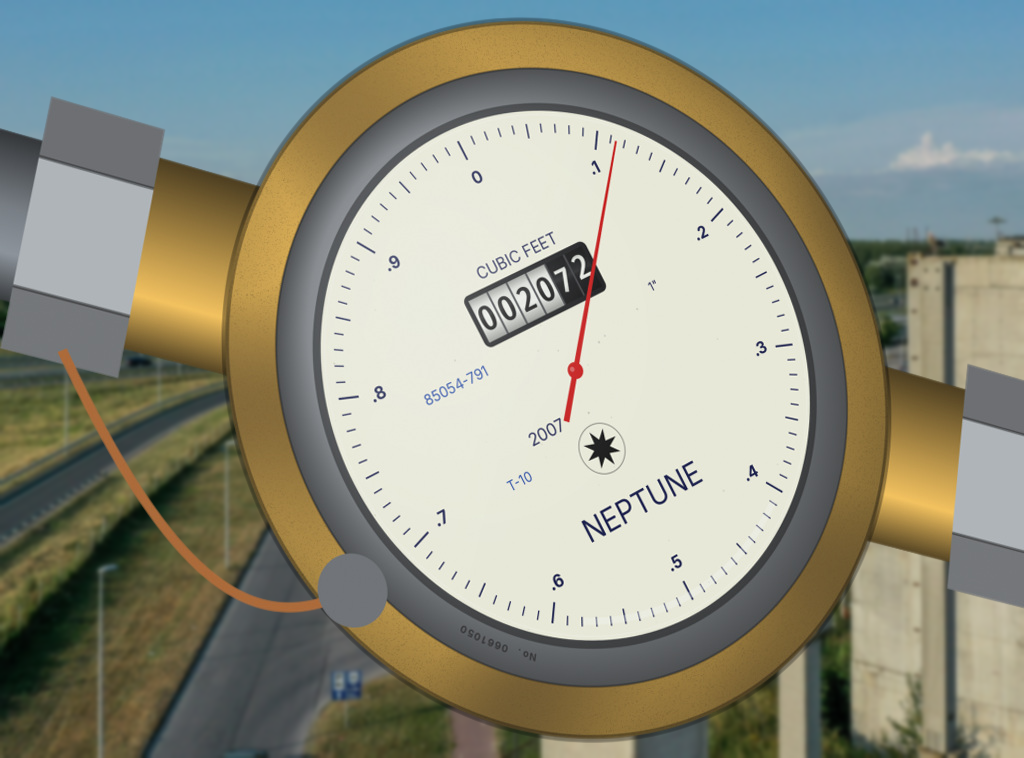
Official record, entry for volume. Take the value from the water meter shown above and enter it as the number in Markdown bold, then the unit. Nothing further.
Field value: **2072.11** ft³
